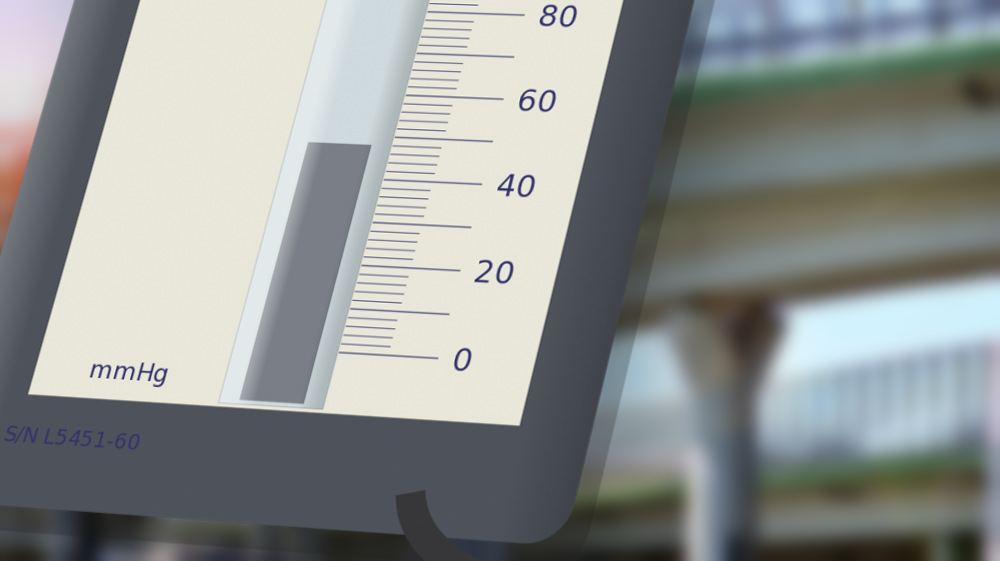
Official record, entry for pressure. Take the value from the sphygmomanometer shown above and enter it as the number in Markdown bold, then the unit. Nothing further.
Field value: **48** mmHg
